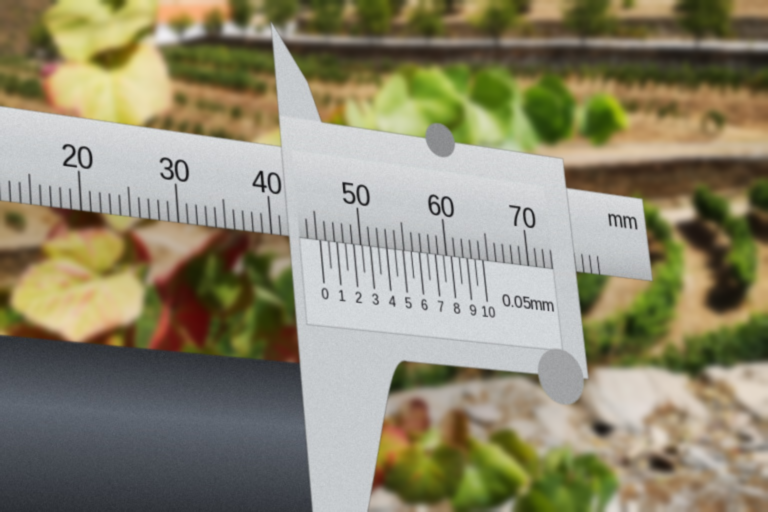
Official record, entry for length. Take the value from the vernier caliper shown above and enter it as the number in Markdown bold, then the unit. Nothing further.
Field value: **45.4** mm
